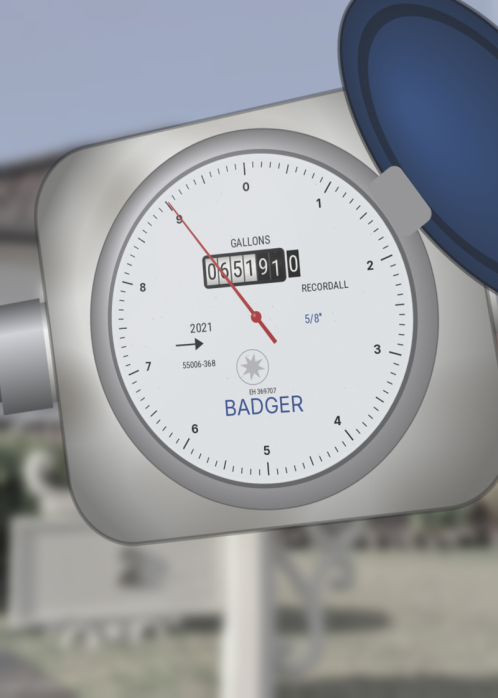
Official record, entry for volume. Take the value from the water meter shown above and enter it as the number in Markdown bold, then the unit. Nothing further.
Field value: **651909.0** gal
